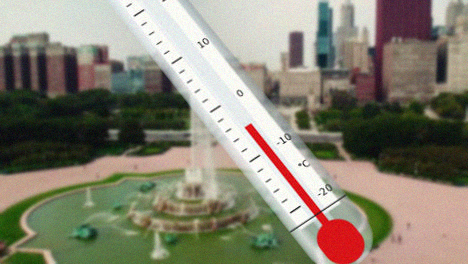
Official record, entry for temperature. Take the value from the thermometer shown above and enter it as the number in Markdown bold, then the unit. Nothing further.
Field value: **-5** °C
